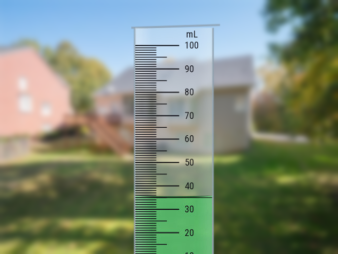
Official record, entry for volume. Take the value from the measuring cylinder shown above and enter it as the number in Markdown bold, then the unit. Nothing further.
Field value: **35** mL
